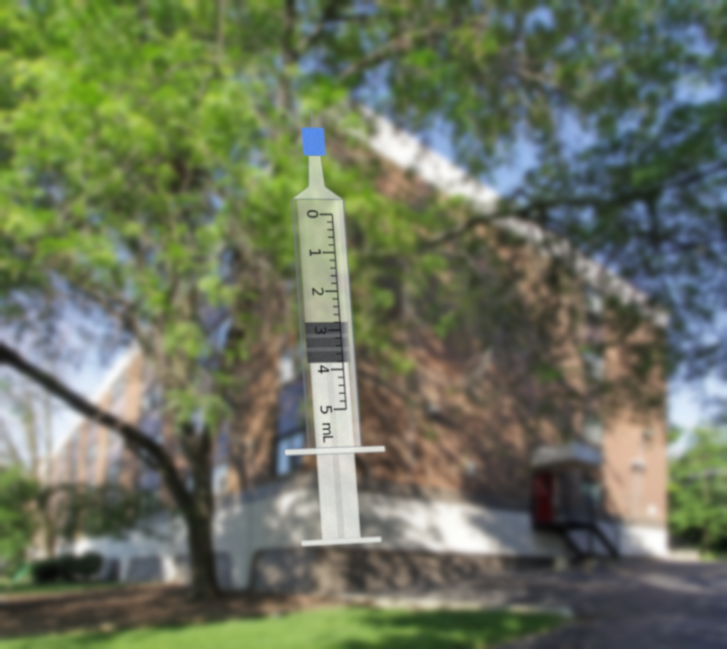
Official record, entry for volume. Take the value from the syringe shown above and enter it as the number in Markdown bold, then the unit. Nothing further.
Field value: **2.8** mL
